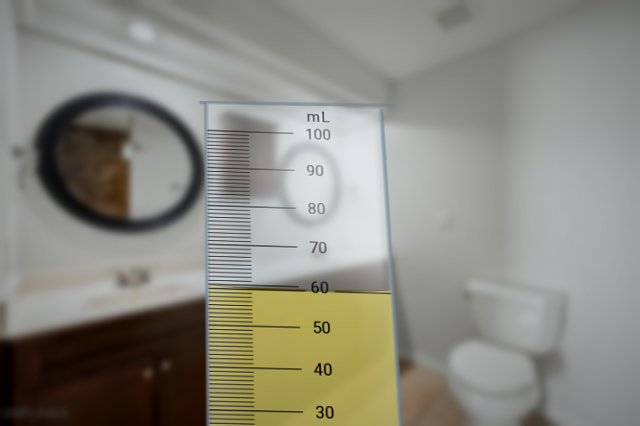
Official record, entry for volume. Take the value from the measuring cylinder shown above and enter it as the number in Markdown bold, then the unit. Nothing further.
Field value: **59** mL
